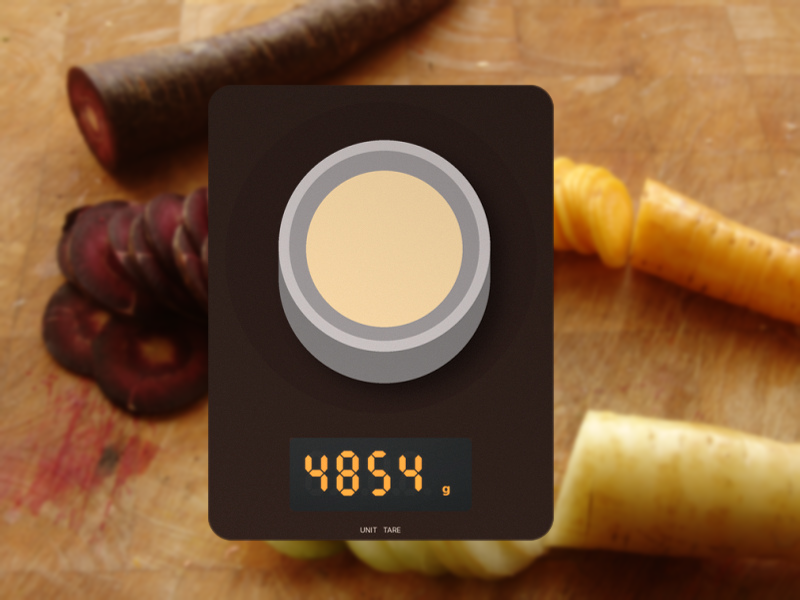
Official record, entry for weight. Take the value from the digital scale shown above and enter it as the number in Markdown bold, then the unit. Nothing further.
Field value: **4854** g
